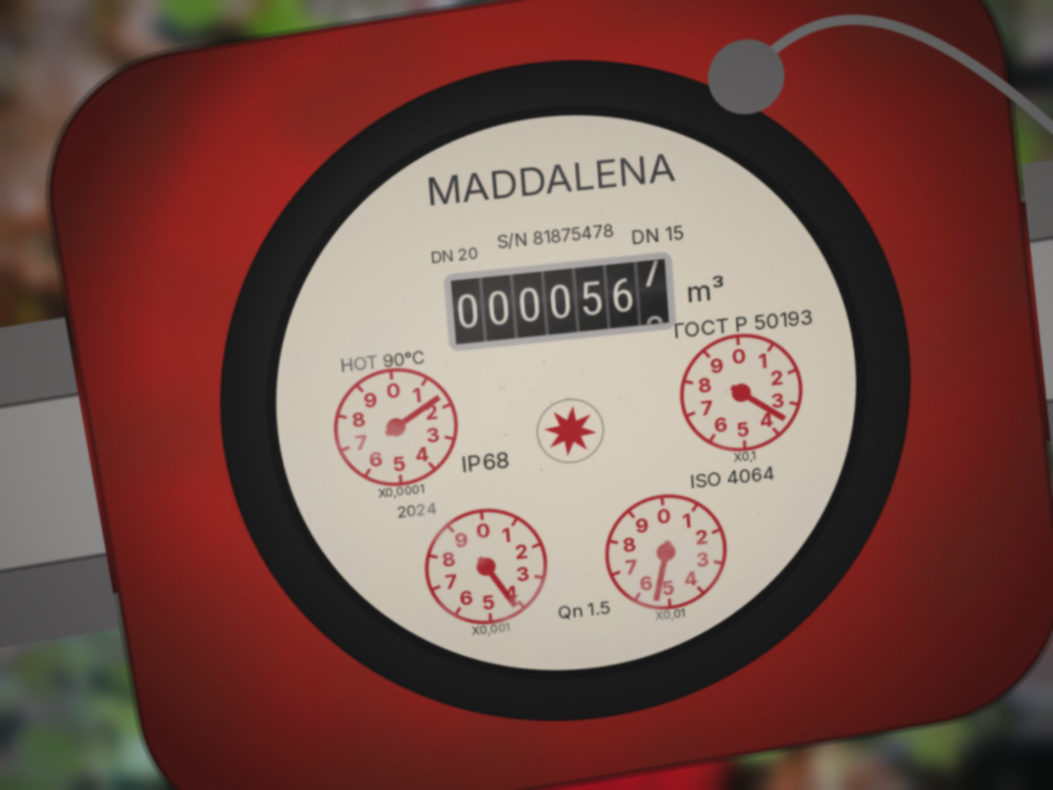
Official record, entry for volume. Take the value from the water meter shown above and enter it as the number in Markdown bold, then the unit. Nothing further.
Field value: **567.3541** m³
